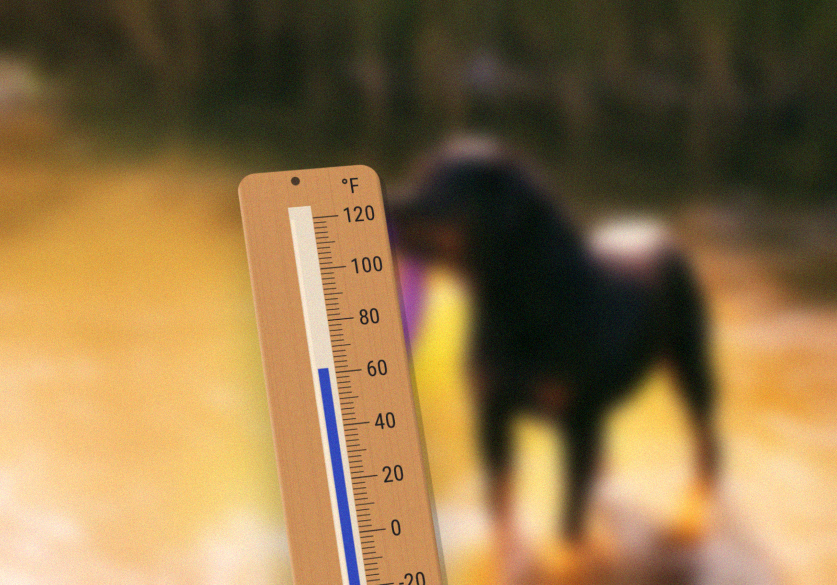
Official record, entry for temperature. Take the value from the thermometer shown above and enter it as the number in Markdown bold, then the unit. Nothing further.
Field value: **62** °F
